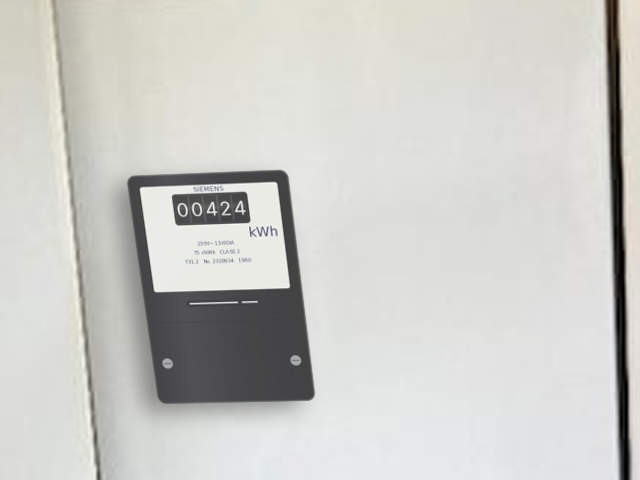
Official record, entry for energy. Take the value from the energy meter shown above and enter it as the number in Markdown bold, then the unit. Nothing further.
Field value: **424** kWh
